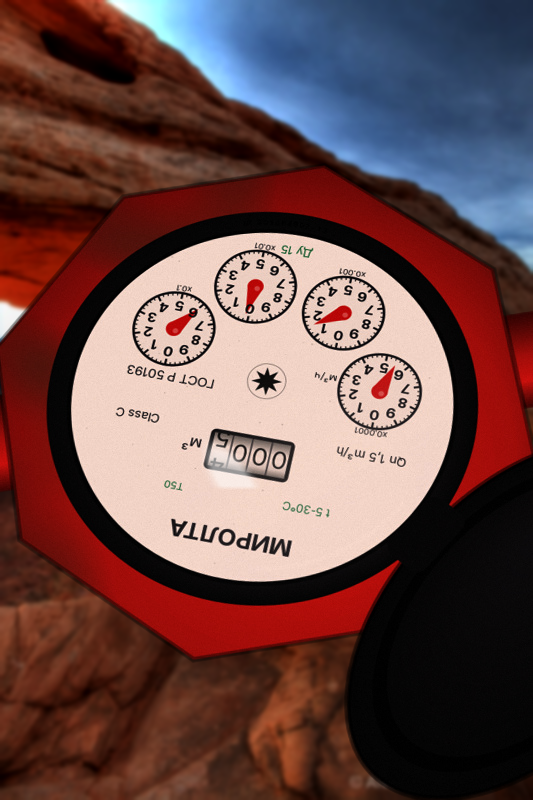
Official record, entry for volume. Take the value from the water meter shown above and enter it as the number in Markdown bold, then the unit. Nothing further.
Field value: **4.6015** m³
